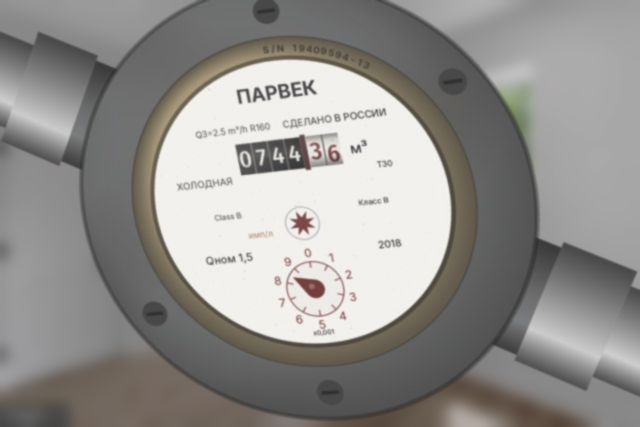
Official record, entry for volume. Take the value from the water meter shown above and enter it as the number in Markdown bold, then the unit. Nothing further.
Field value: **744.358** m³
